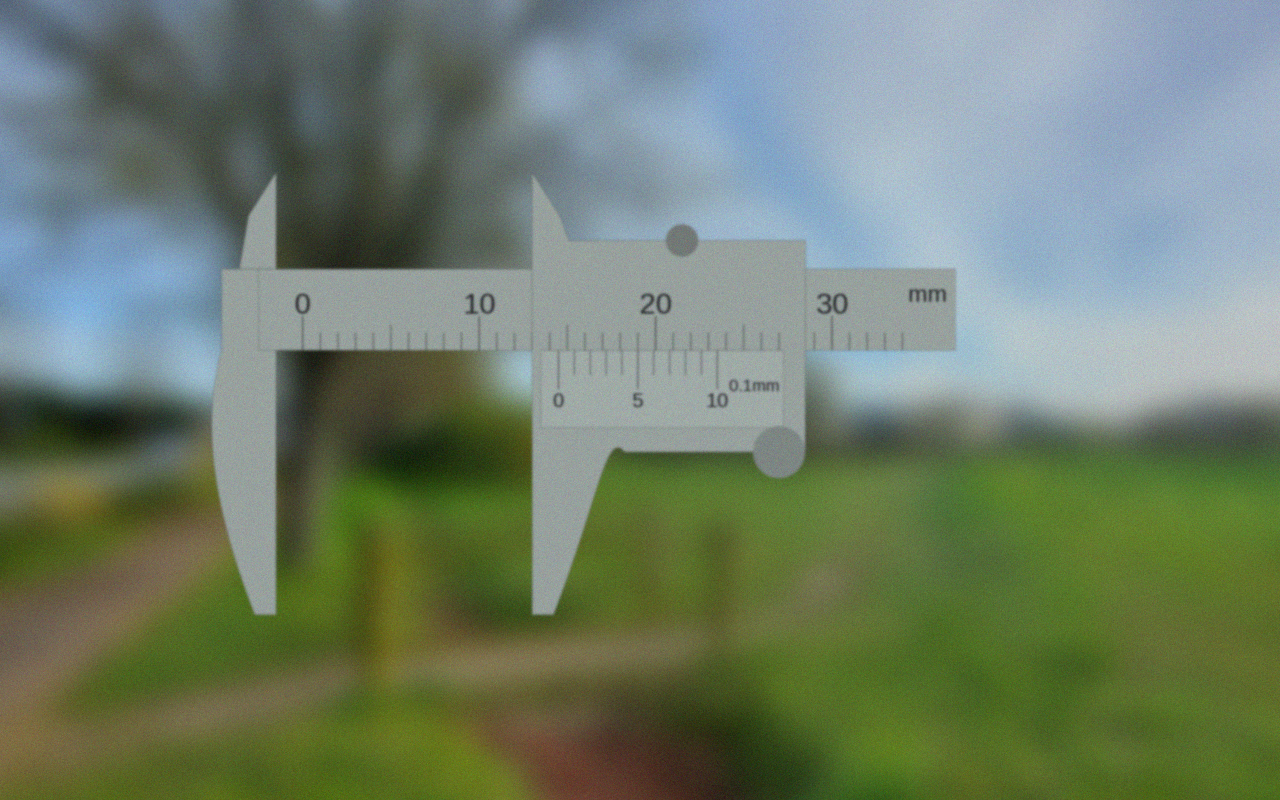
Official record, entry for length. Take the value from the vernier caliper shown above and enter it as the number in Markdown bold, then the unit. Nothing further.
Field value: **14.5** mm
